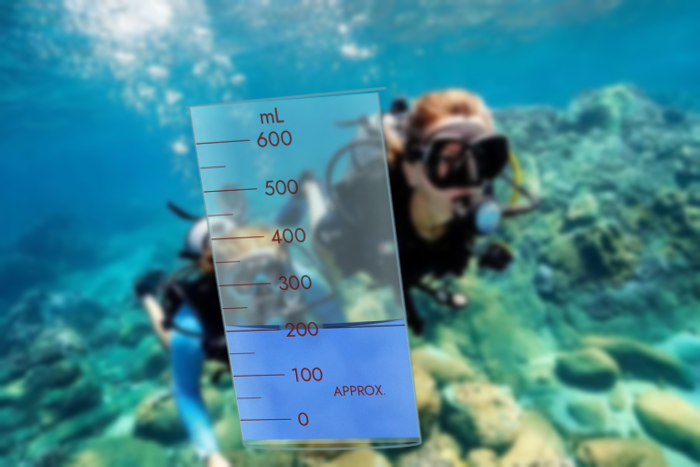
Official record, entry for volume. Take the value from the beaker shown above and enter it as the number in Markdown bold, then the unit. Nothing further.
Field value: **200** mL
